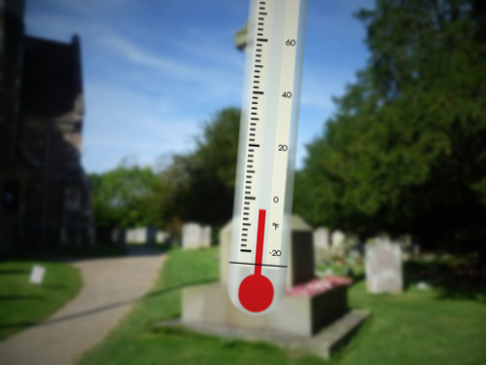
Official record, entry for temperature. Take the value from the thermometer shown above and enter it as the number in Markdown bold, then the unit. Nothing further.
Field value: **-4** °F
